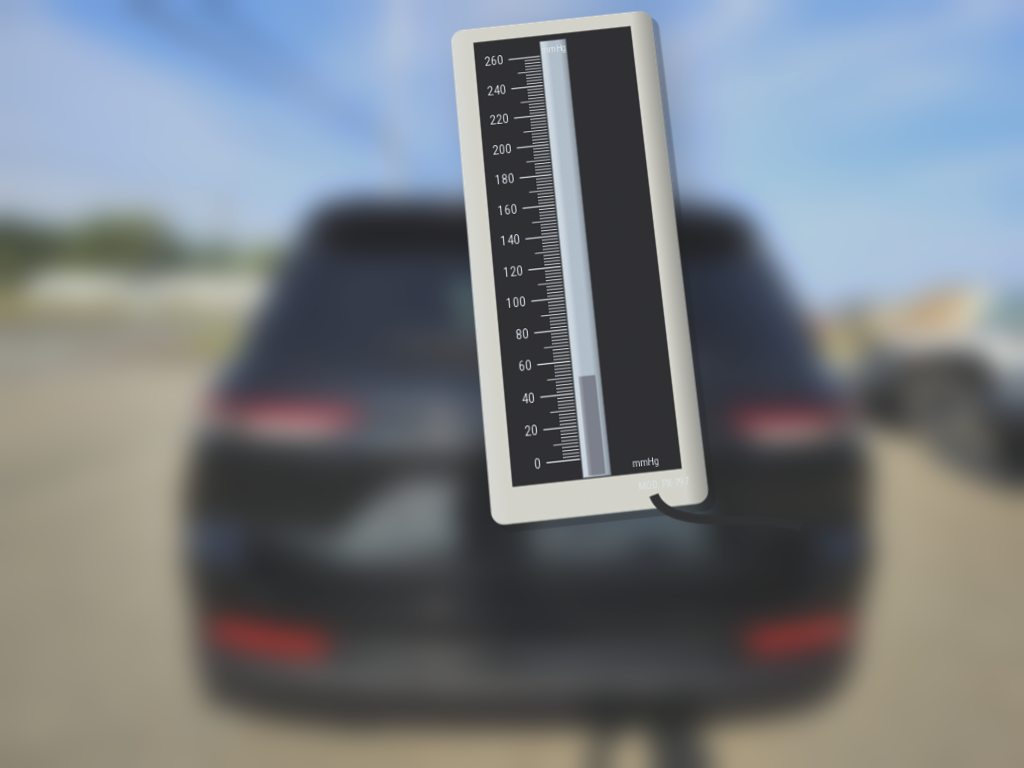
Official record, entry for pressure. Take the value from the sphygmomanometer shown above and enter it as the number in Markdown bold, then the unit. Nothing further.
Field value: **50** mmHg
